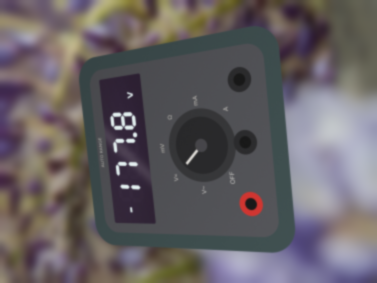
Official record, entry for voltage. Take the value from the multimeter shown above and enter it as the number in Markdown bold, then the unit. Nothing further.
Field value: **-177.8** V
